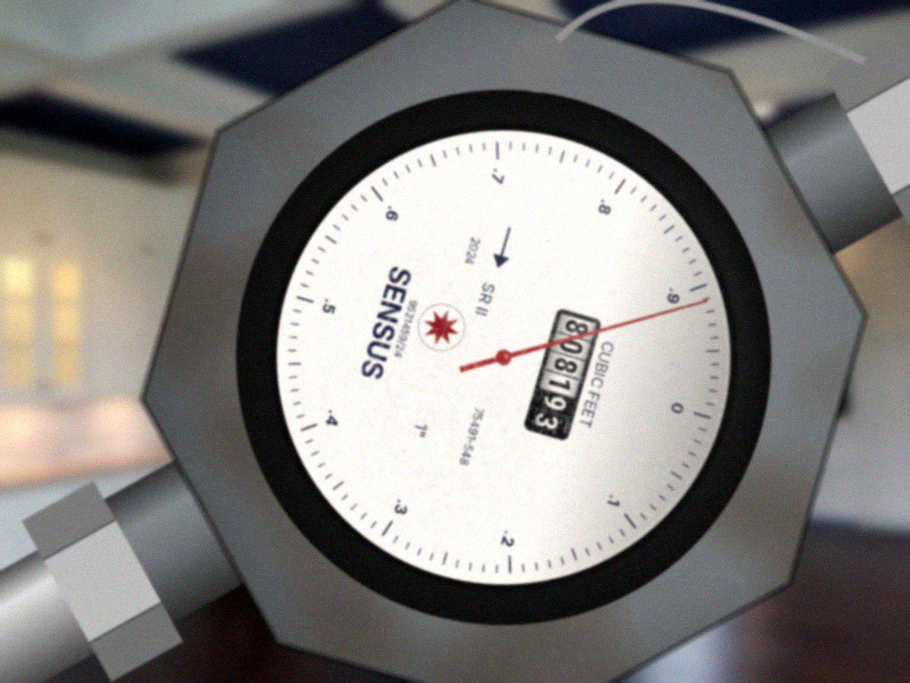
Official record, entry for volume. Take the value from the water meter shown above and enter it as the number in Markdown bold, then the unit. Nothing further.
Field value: **808192.91** ft³
